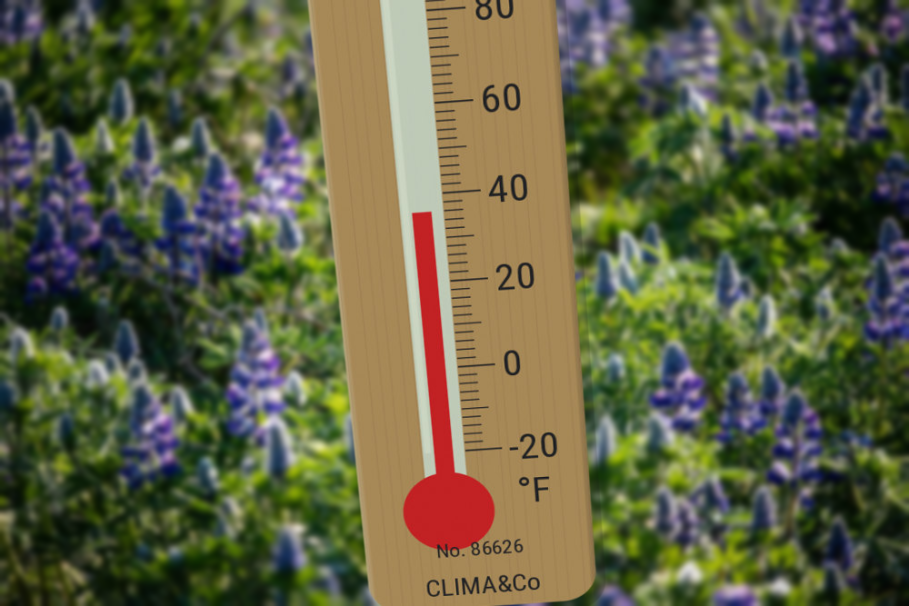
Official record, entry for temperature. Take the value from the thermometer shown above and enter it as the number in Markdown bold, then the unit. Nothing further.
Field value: **36** °F
